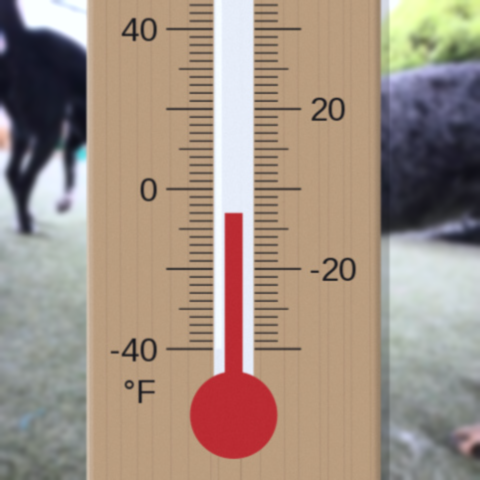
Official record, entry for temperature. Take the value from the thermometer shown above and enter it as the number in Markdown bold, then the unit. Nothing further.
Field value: **-6** °F
